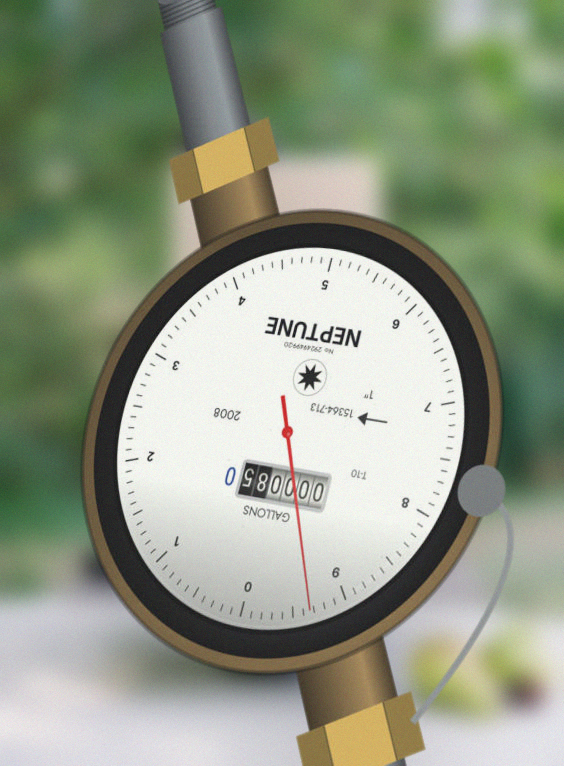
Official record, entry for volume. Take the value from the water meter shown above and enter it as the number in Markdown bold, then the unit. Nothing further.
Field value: **849.3** gal
